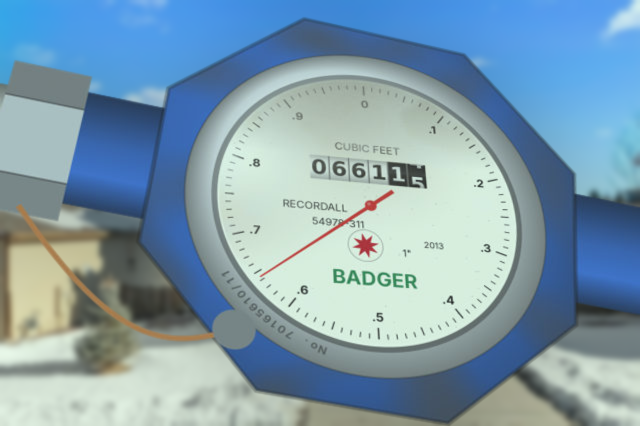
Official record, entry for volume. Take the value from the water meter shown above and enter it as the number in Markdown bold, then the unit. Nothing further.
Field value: **66114.64** ft³
